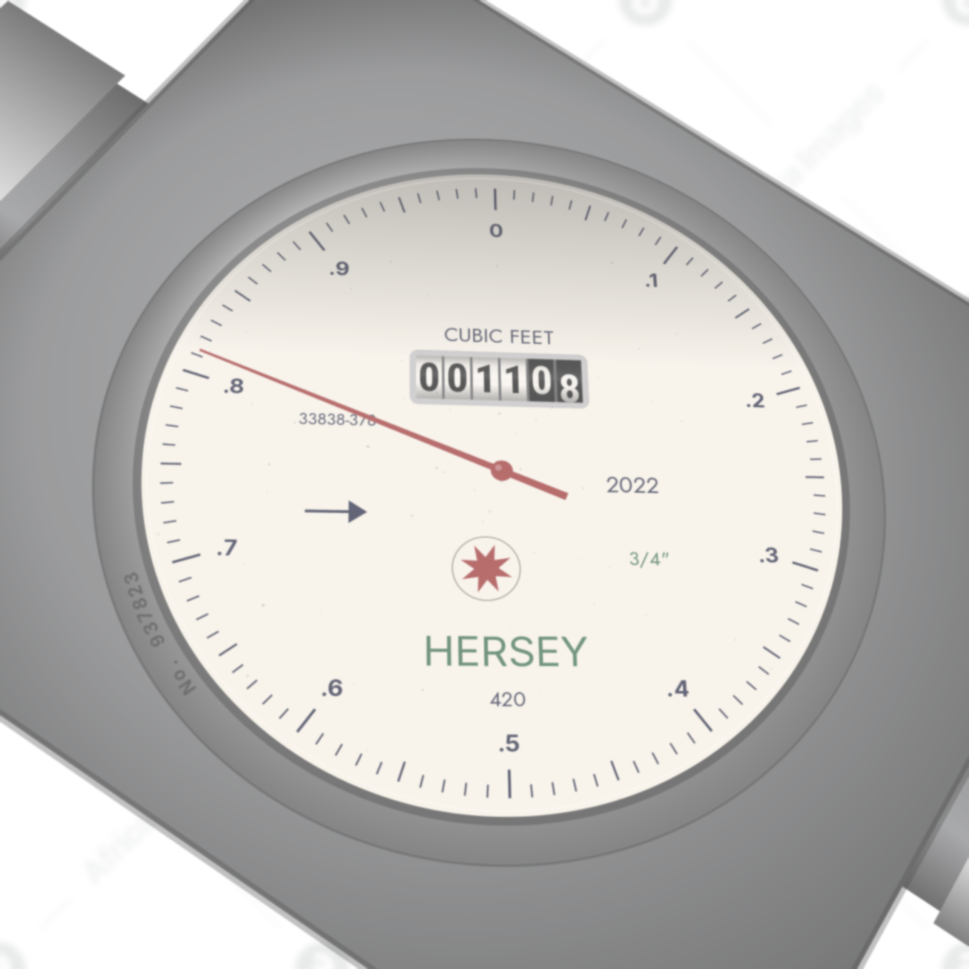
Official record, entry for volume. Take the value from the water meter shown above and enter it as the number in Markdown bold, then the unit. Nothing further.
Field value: **1107.81** ft³
